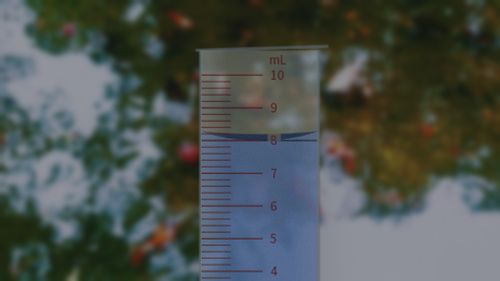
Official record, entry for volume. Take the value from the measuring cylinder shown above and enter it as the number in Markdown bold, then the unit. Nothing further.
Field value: **8** mL
